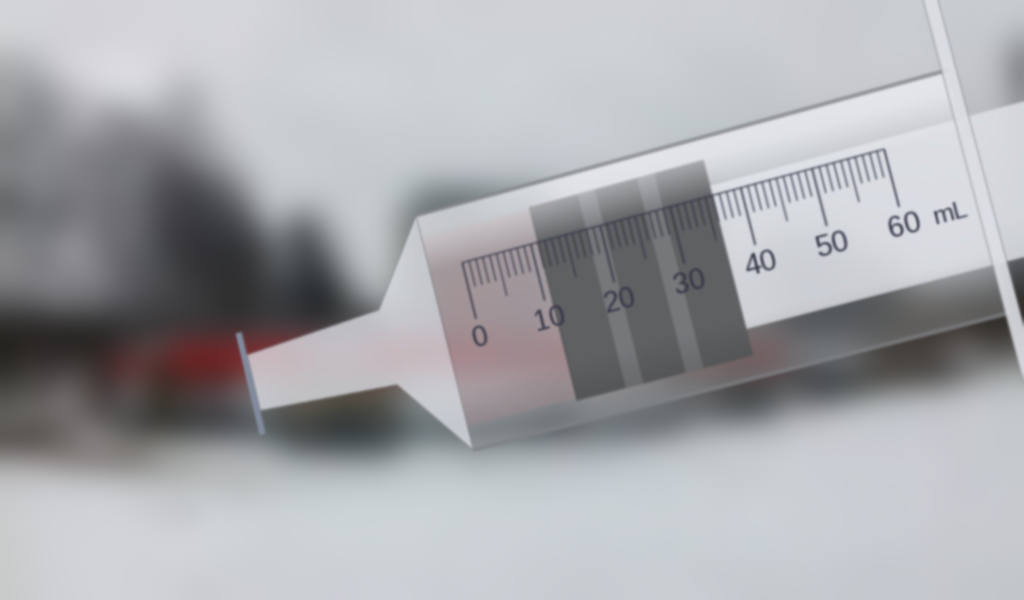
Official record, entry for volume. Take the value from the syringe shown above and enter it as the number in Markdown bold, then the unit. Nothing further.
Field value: **11** mL
